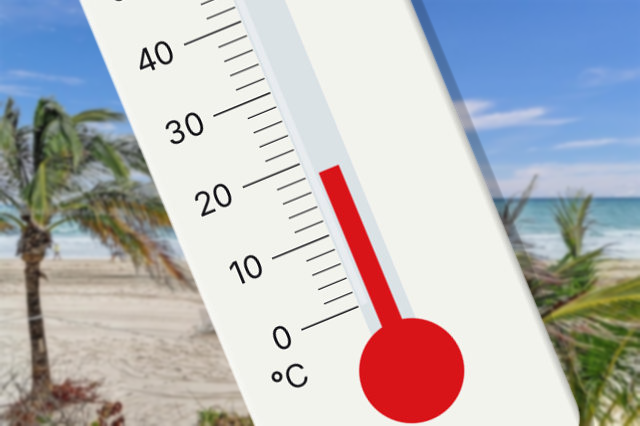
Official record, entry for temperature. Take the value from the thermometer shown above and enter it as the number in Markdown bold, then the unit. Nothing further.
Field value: **18** °C
